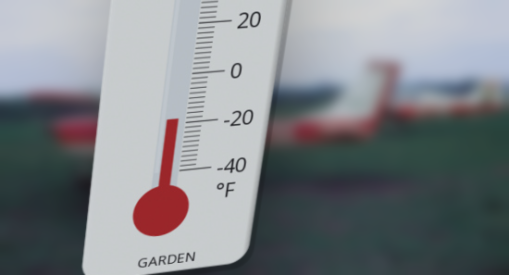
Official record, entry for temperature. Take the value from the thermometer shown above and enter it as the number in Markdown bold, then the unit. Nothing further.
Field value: **-18** °F
